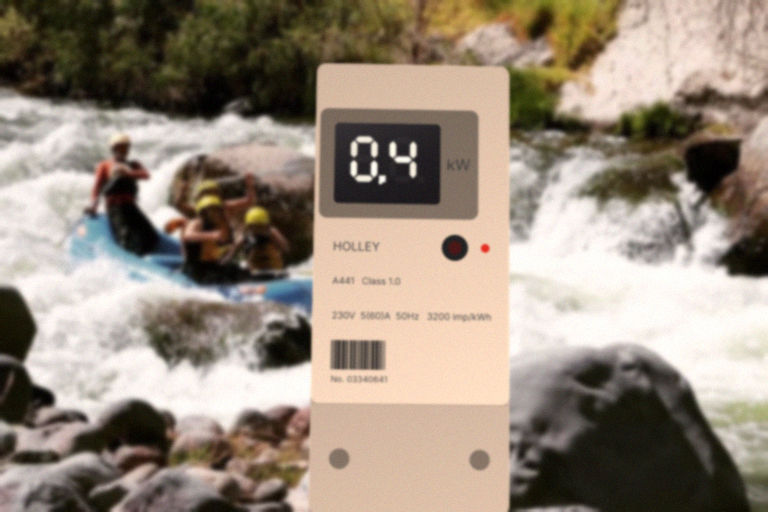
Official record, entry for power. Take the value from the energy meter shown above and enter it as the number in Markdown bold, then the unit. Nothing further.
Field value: **0.4** kW
